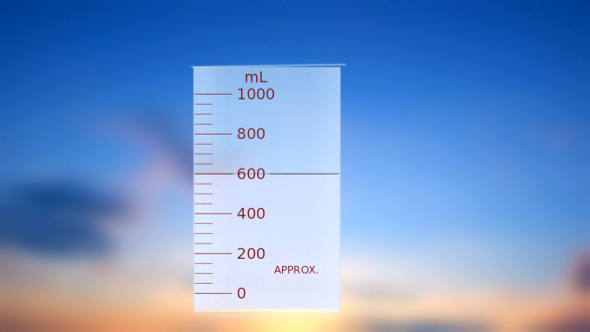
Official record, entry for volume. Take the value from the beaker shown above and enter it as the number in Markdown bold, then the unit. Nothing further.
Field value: **600** mL
